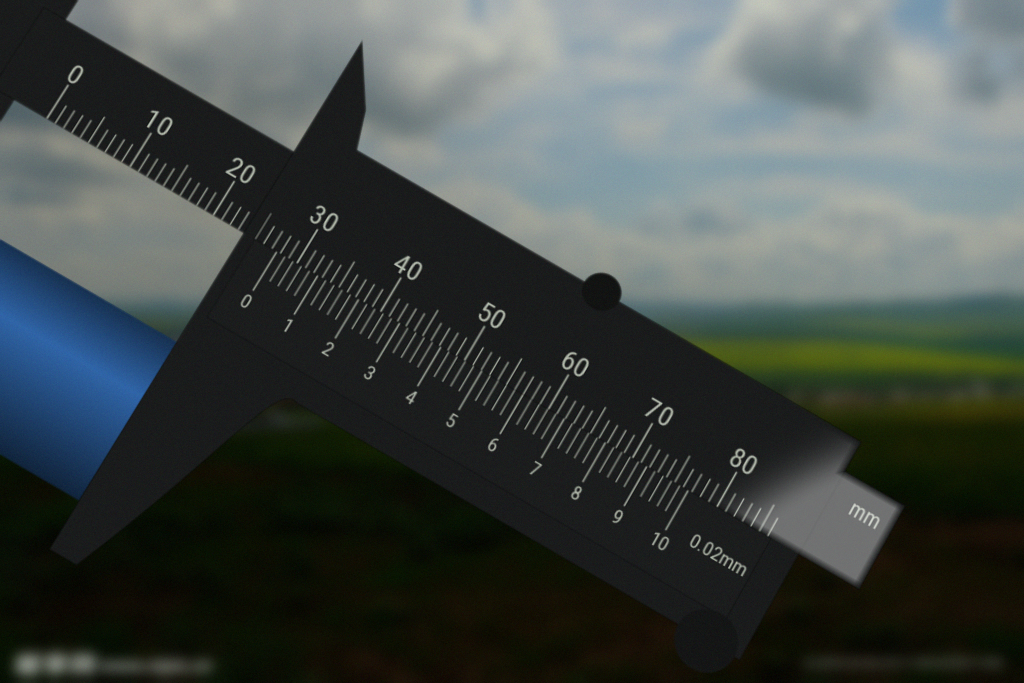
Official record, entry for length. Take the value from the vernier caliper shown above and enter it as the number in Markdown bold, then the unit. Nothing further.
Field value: **27.6** mm
